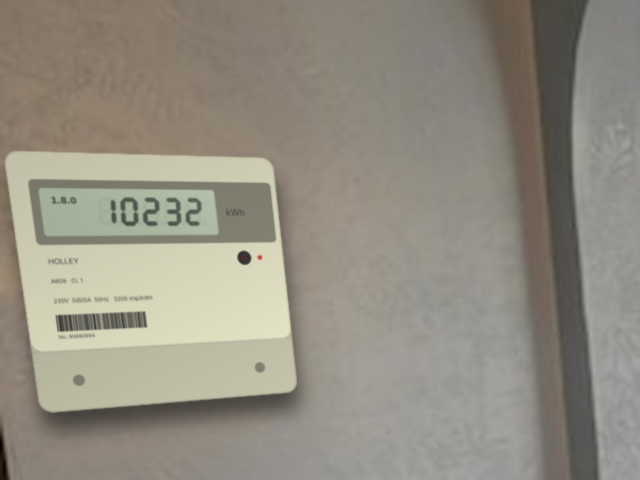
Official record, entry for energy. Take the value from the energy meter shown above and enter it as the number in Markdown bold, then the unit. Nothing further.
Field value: **10232** kWh
